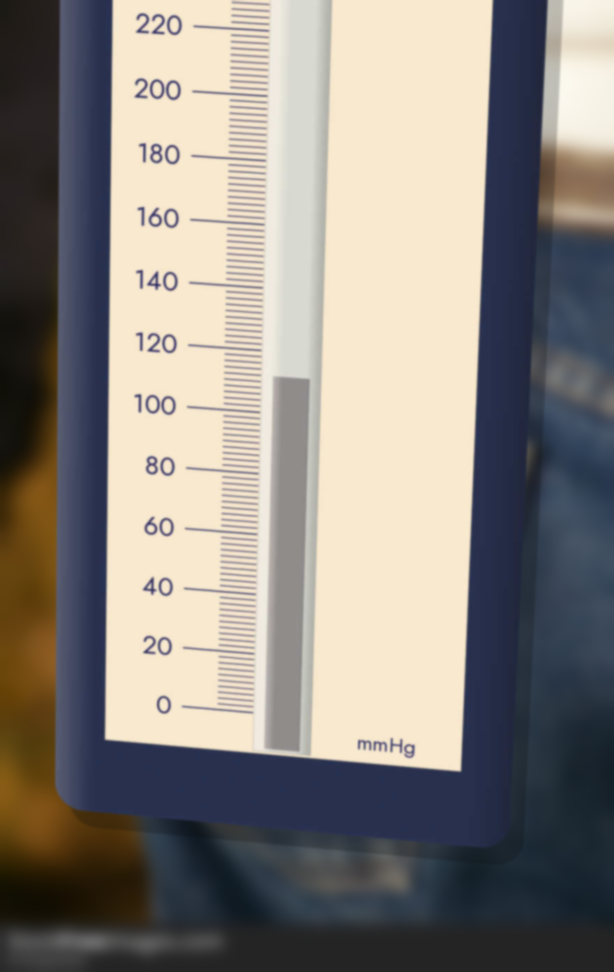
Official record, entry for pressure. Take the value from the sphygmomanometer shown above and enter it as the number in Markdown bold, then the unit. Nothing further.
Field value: **112** mmHg
